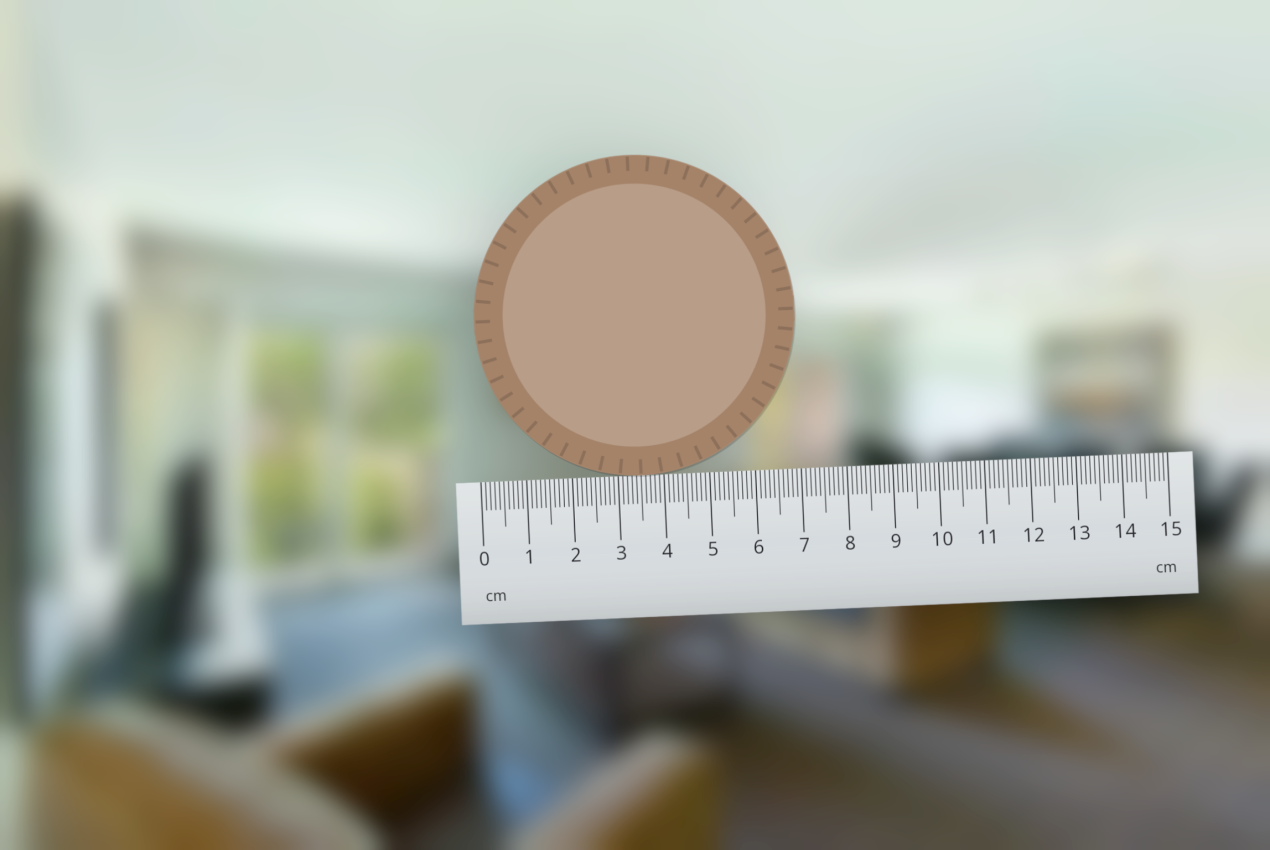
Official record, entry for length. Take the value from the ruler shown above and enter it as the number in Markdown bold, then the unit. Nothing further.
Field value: **7** cm
